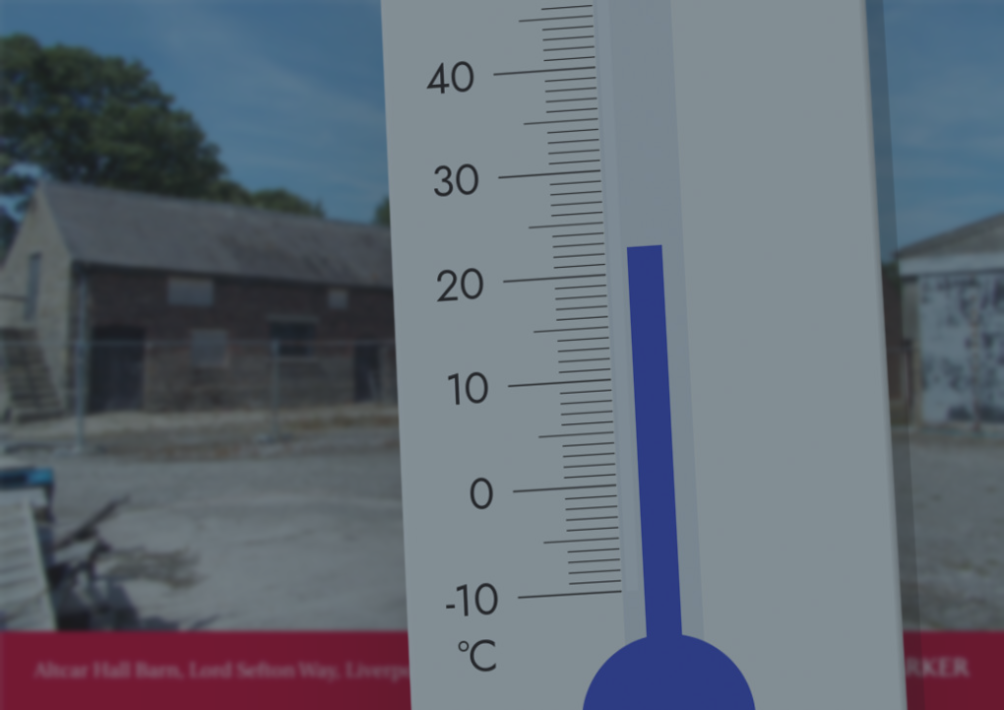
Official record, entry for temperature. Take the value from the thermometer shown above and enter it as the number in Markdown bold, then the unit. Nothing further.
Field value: **22.5** °C
